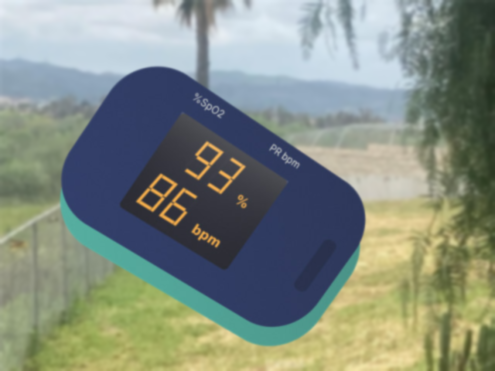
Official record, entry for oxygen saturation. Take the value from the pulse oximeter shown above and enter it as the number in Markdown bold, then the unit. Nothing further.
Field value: **93** %
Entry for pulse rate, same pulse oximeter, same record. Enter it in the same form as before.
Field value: **86** bpm
